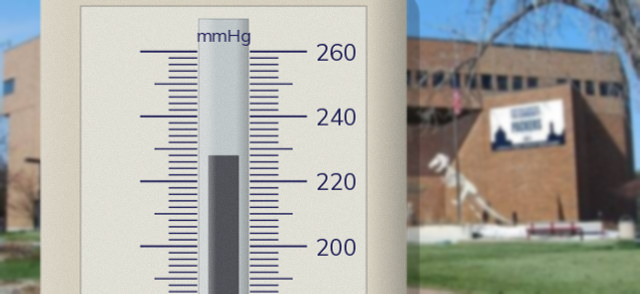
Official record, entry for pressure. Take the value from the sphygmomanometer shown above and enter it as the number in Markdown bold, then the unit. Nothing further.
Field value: **228** mmHg
